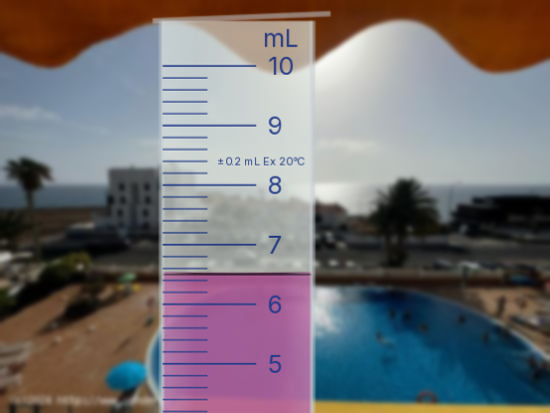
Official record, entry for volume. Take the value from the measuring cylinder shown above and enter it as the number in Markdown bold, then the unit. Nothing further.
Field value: **6.5** mL
